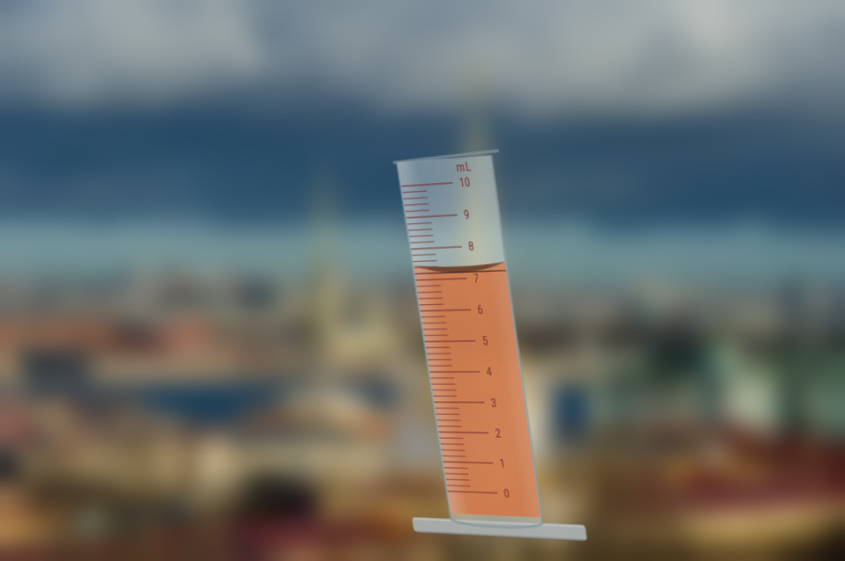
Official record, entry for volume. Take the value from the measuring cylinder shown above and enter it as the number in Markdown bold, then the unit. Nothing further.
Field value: **7.2** mL
